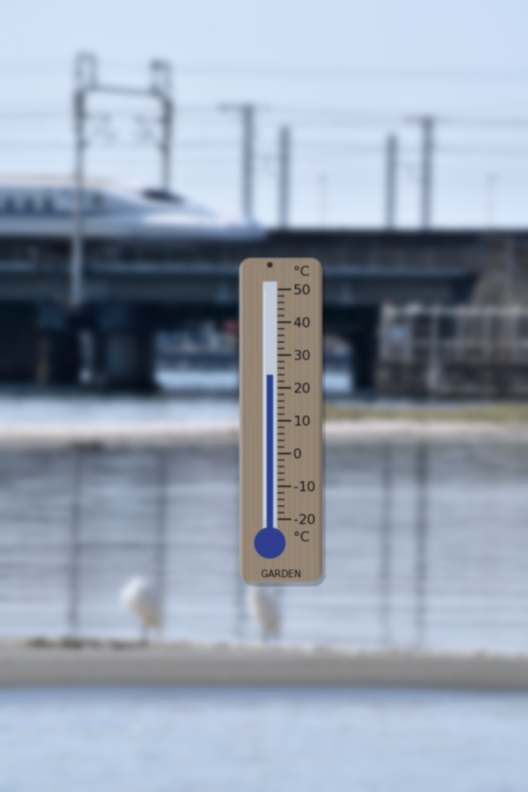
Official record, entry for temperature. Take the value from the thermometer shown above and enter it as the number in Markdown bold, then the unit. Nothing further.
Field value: **24** °C
